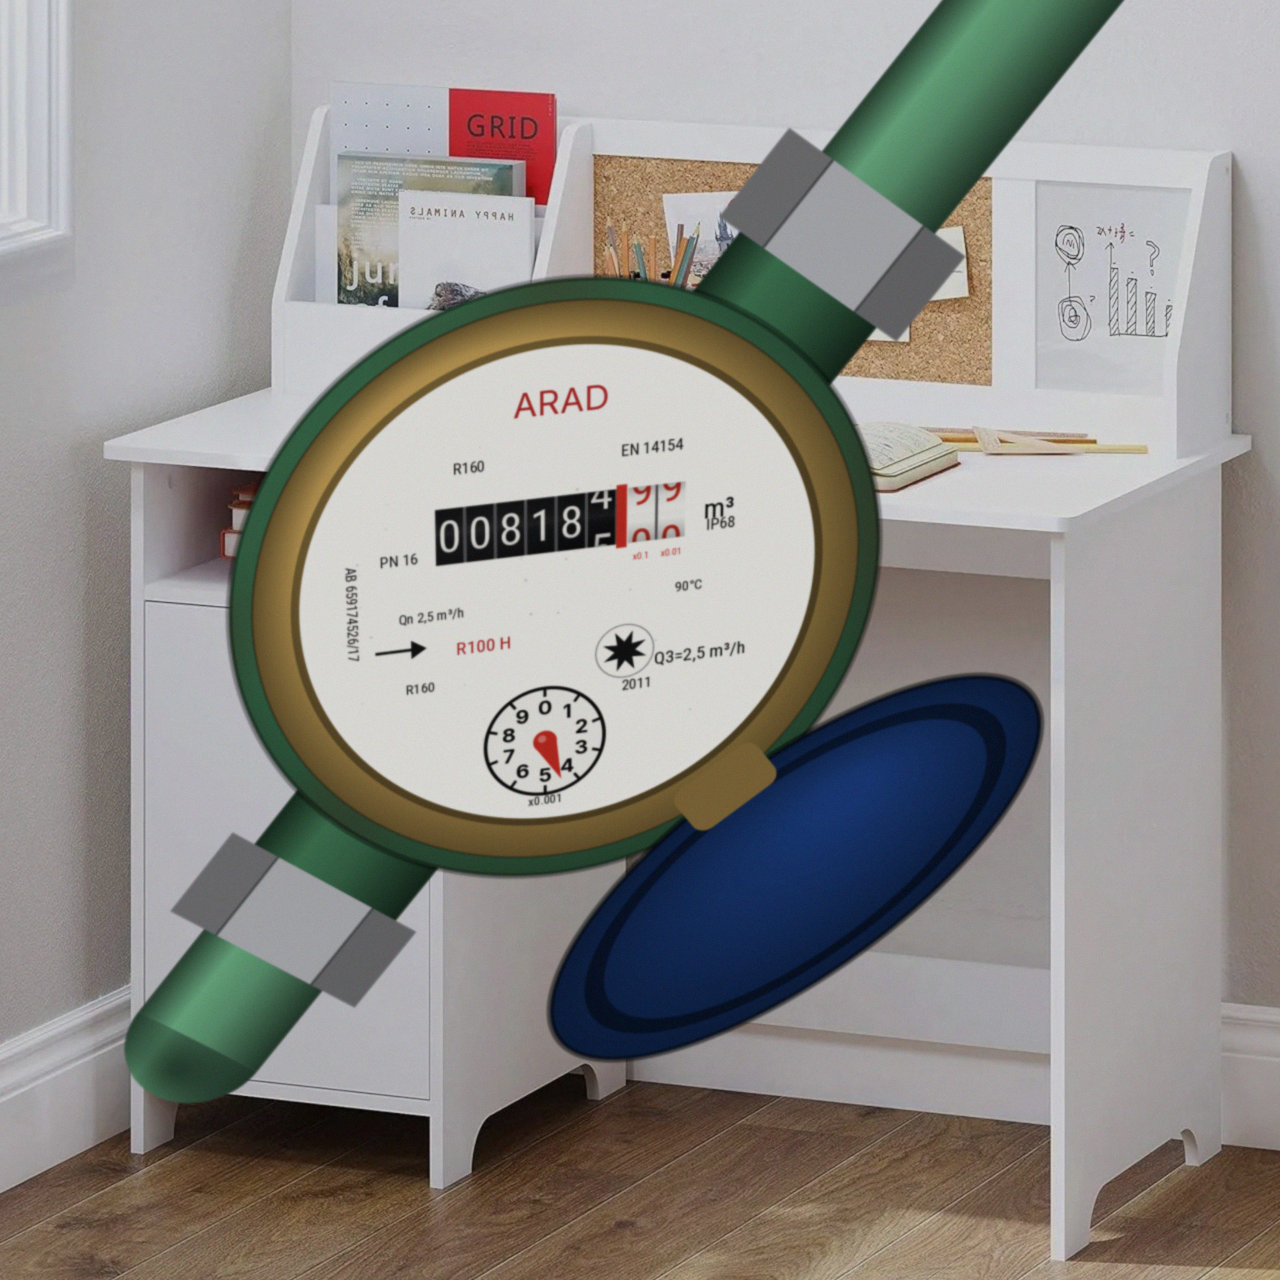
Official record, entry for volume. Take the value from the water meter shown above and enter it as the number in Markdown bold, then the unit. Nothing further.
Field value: **8184.994** m³
